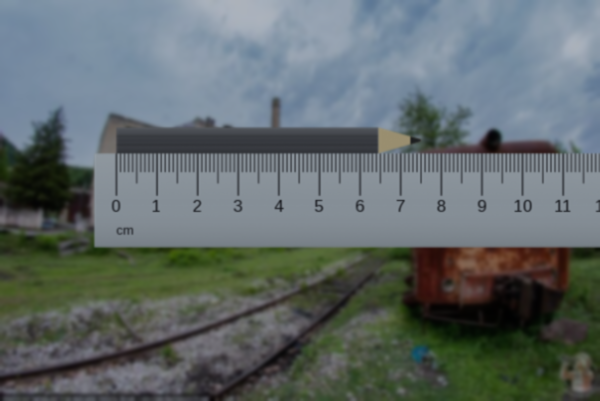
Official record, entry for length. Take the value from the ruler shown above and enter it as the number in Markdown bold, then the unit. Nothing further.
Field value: **7.5** cm
